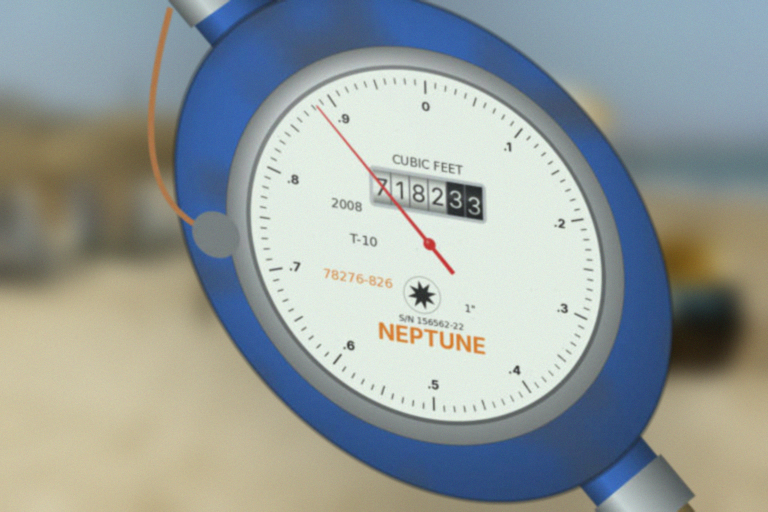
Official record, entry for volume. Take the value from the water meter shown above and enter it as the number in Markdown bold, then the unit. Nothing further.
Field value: **718232.88** ft³
